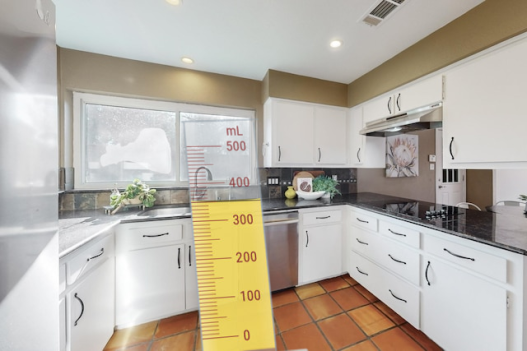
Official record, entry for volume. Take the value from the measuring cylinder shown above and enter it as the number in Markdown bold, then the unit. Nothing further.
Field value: **350** mL
